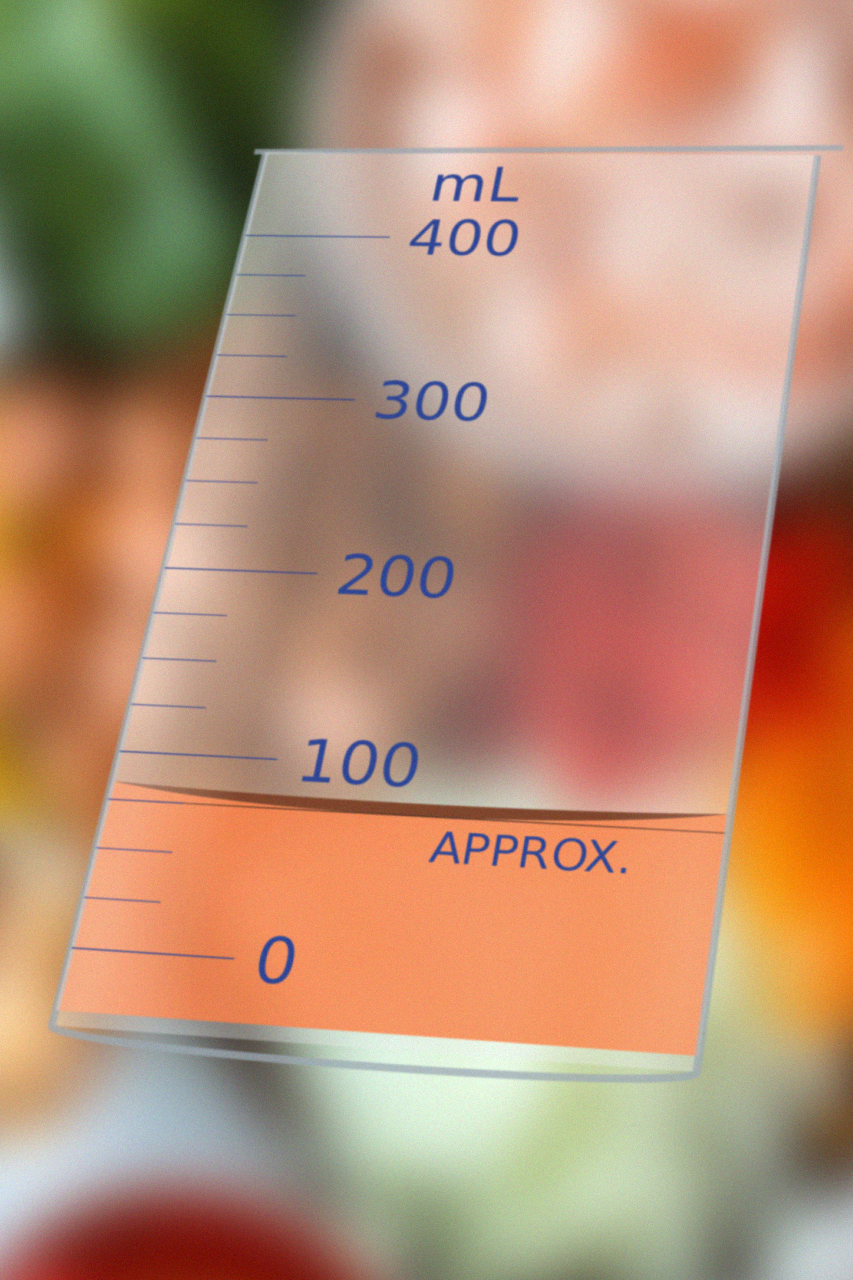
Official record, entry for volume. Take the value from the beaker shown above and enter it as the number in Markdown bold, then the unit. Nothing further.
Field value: **75** mL
